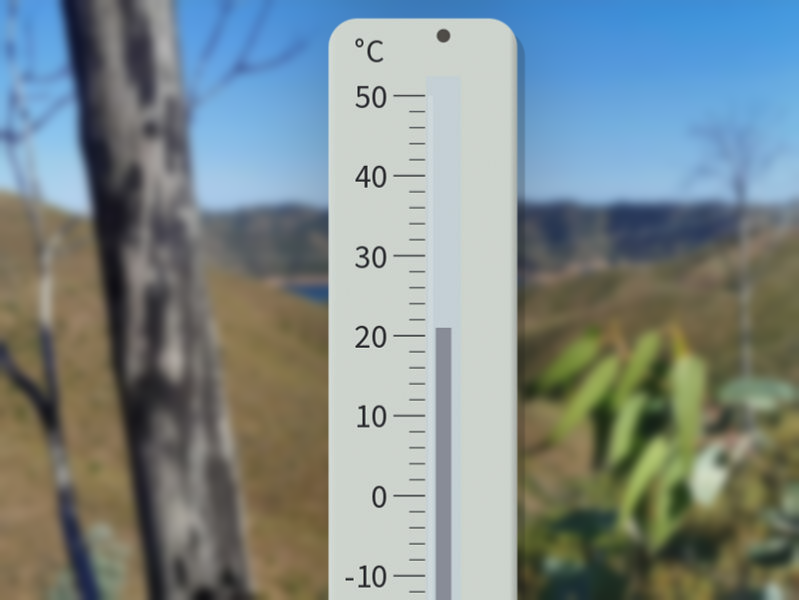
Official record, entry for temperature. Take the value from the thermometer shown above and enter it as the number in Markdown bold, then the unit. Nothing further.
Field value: **21** °C
